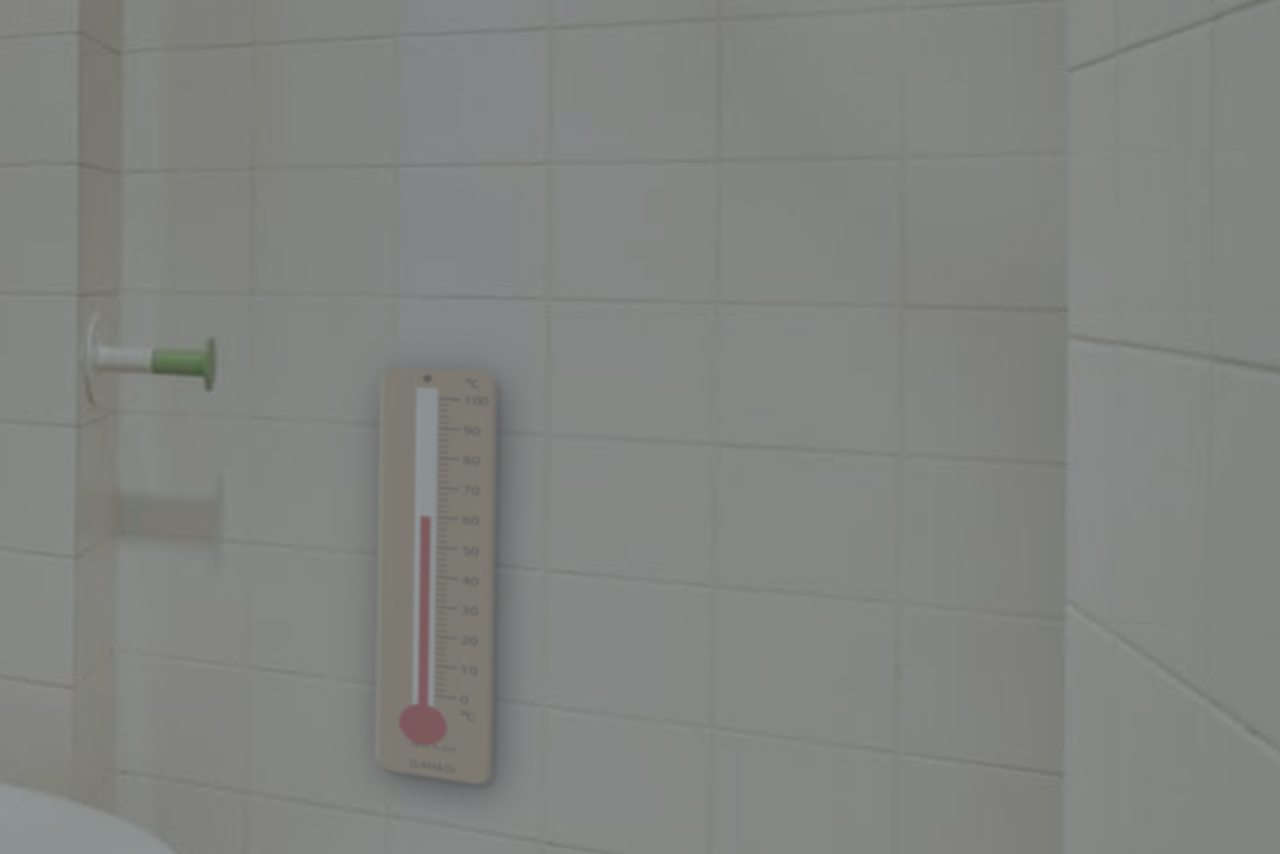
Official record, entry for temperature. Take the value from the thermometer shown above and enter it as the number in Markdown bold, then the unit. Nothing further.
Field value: **60** °C
